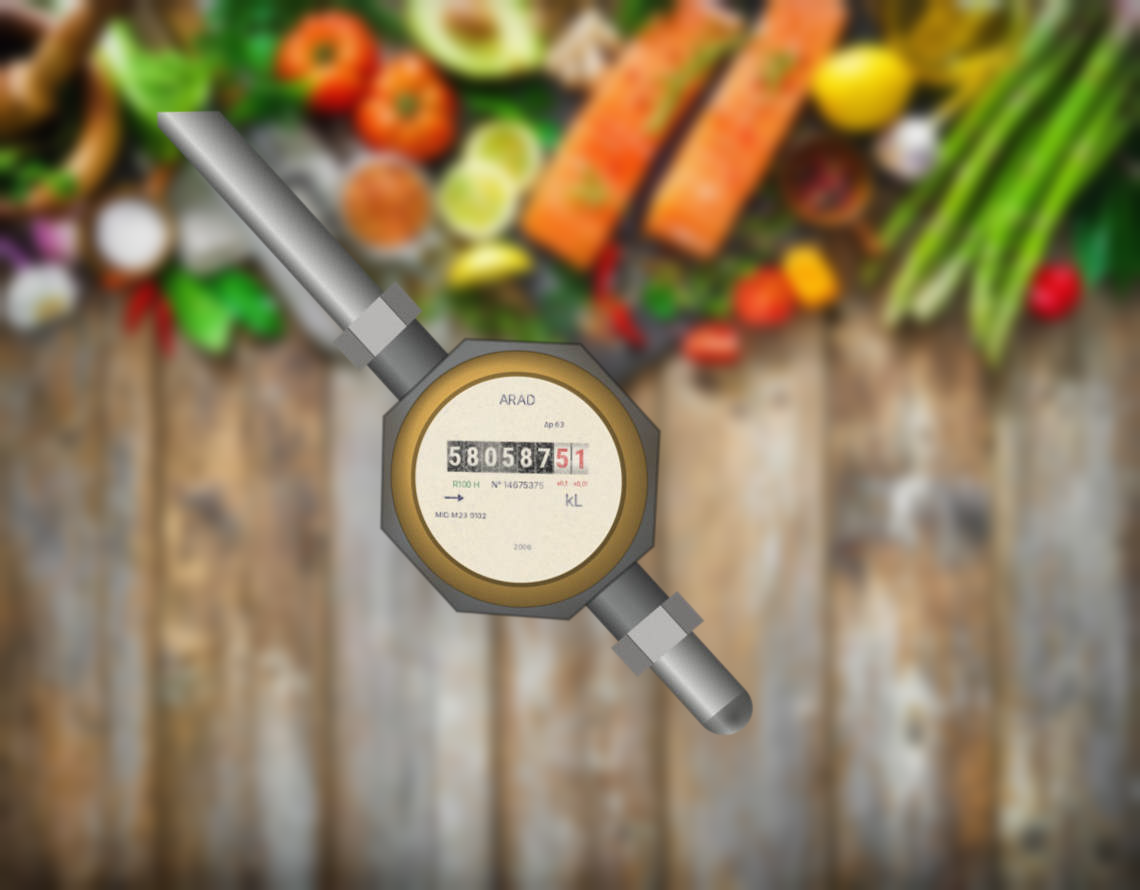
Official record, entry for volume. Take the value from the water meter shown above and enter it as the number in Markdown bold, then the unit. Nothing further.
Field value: **580587.51** kL
